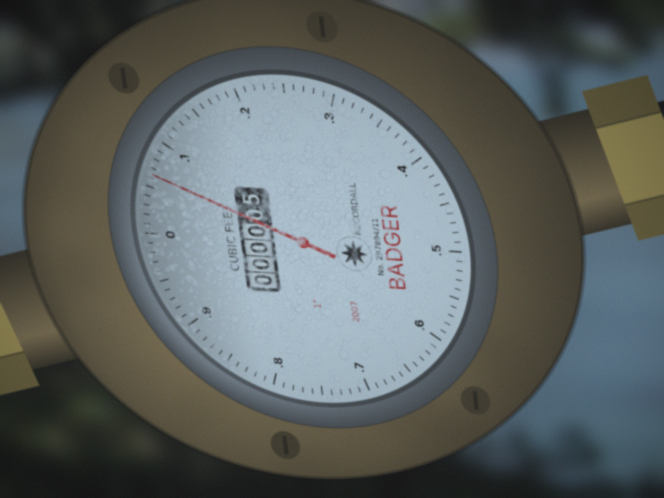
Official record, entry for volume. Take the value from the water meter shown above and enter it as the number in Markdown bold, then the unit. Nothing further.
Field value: **5.06** ft³
